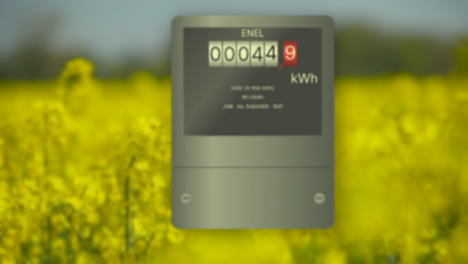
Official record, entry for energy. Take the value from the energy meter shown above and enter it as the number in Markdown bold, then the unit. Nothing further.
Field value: **44.9** kWh
